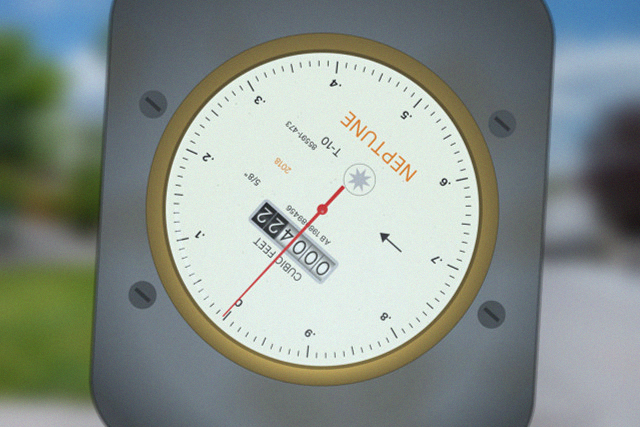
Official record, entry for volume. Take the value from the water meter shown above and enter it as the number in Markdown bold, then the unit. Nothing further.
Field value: **422.00** ft³
